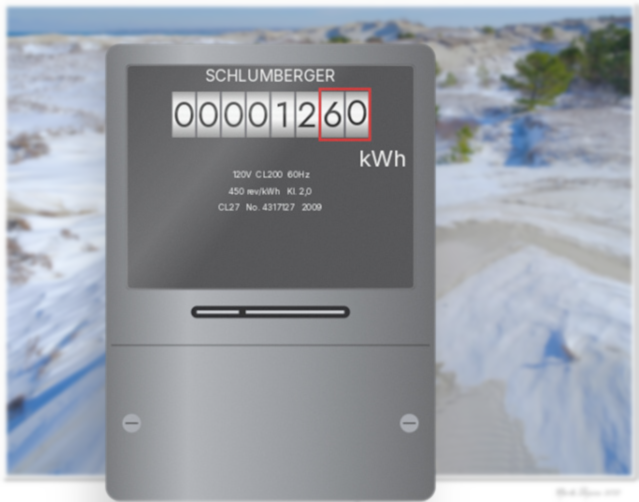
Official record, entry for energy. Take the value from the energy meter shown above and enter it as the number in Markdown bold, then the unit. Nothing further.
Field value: **12.60** kWh
